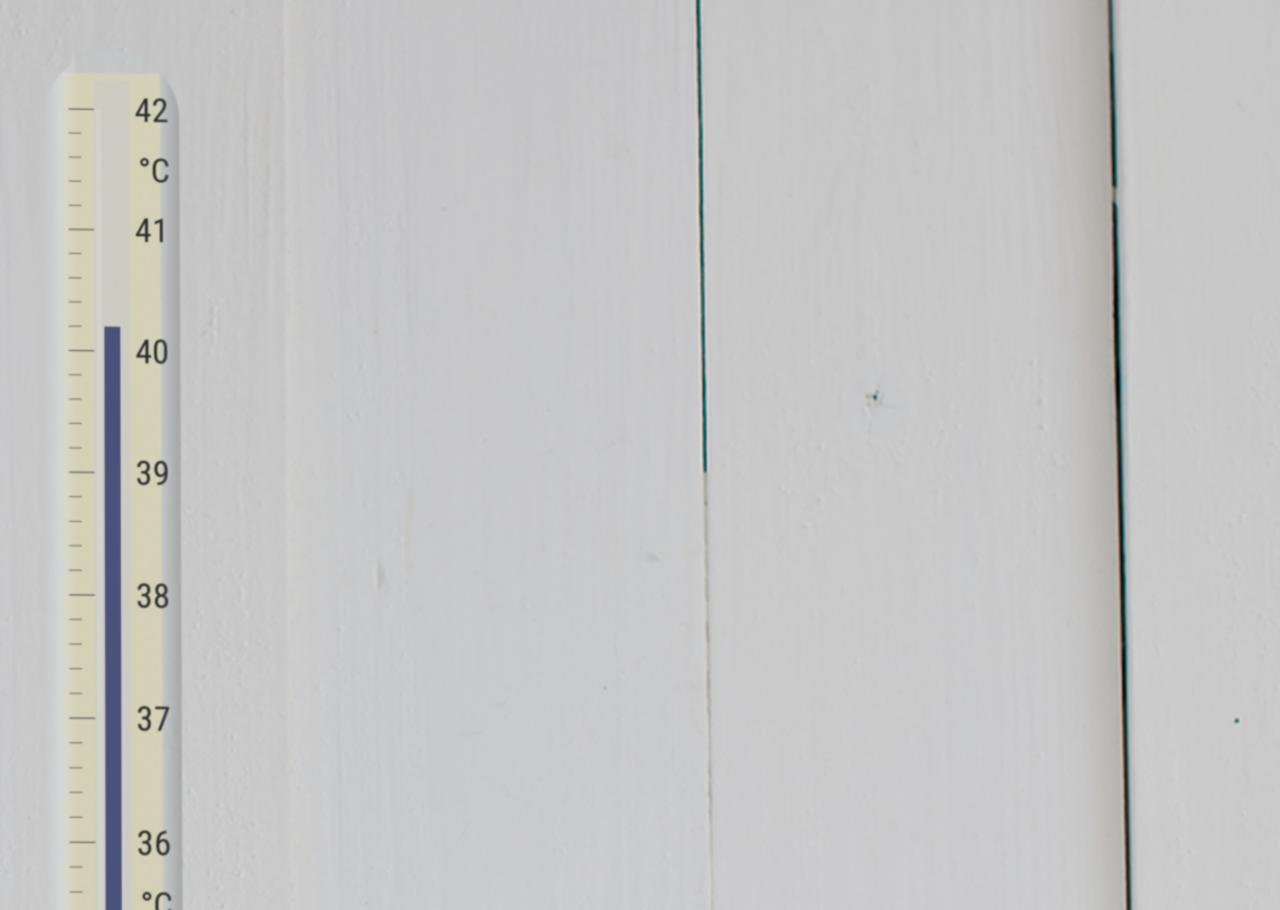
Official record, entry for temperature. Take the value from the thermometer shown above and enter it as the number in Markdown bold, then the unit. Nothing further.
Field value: **40.2** °C
